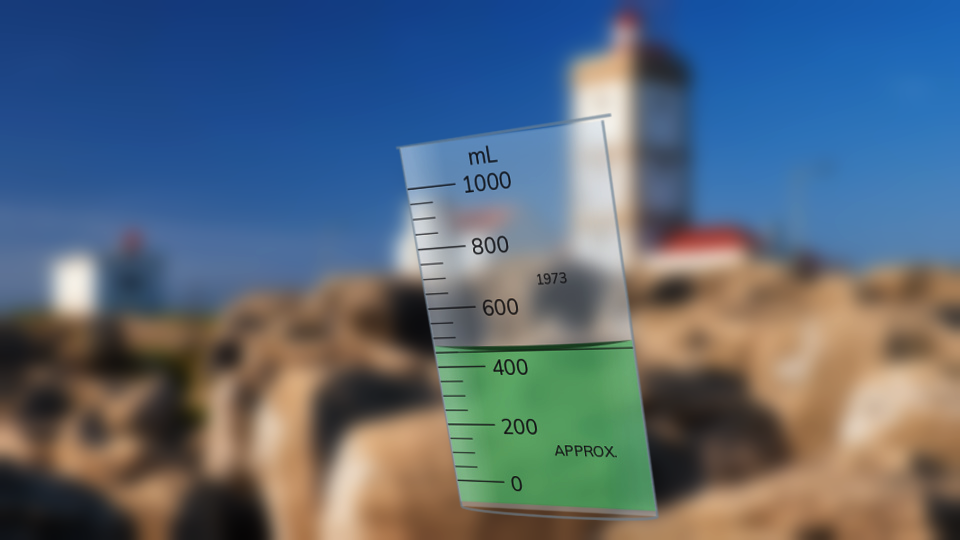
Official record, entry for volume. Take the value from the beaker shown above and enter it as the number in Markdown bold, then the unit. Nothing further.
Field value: **450** mL
